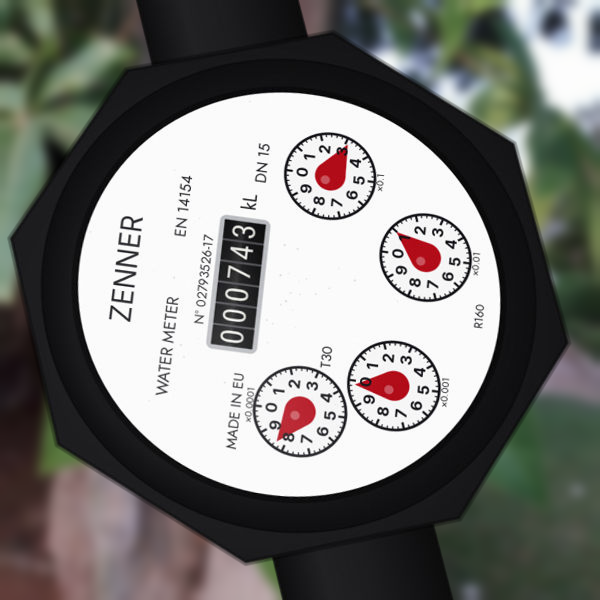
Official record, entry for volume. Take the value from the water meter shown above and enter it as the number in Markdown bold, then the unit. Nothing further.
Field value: **743.3098** kL
